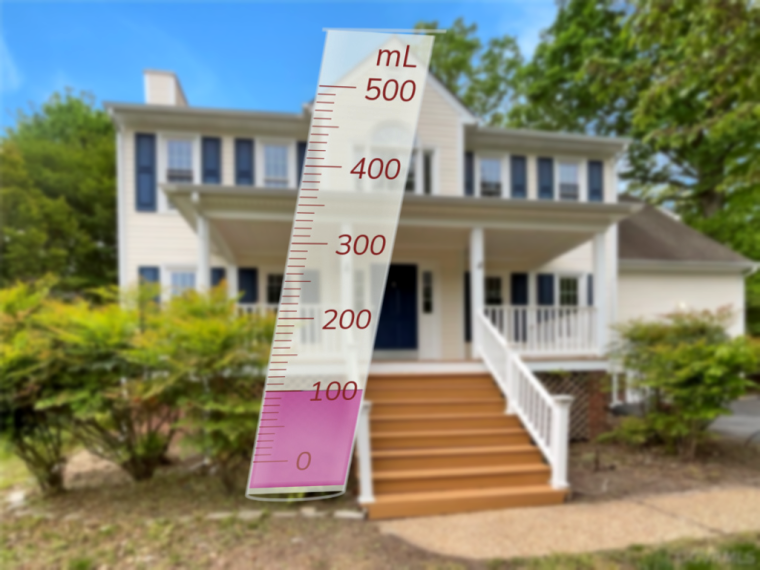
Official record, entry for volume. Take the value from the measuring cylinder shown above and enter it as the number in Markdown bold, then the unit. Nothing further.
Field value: **100** mL
